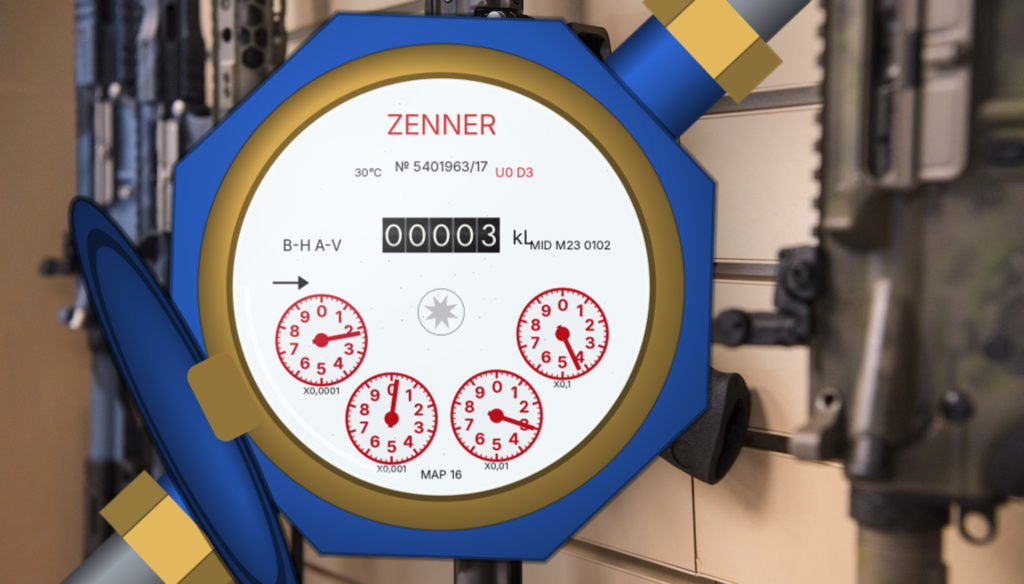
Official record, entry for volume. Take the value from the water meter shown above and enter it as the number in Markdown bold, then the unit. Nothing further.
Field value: **3.4302** kL
